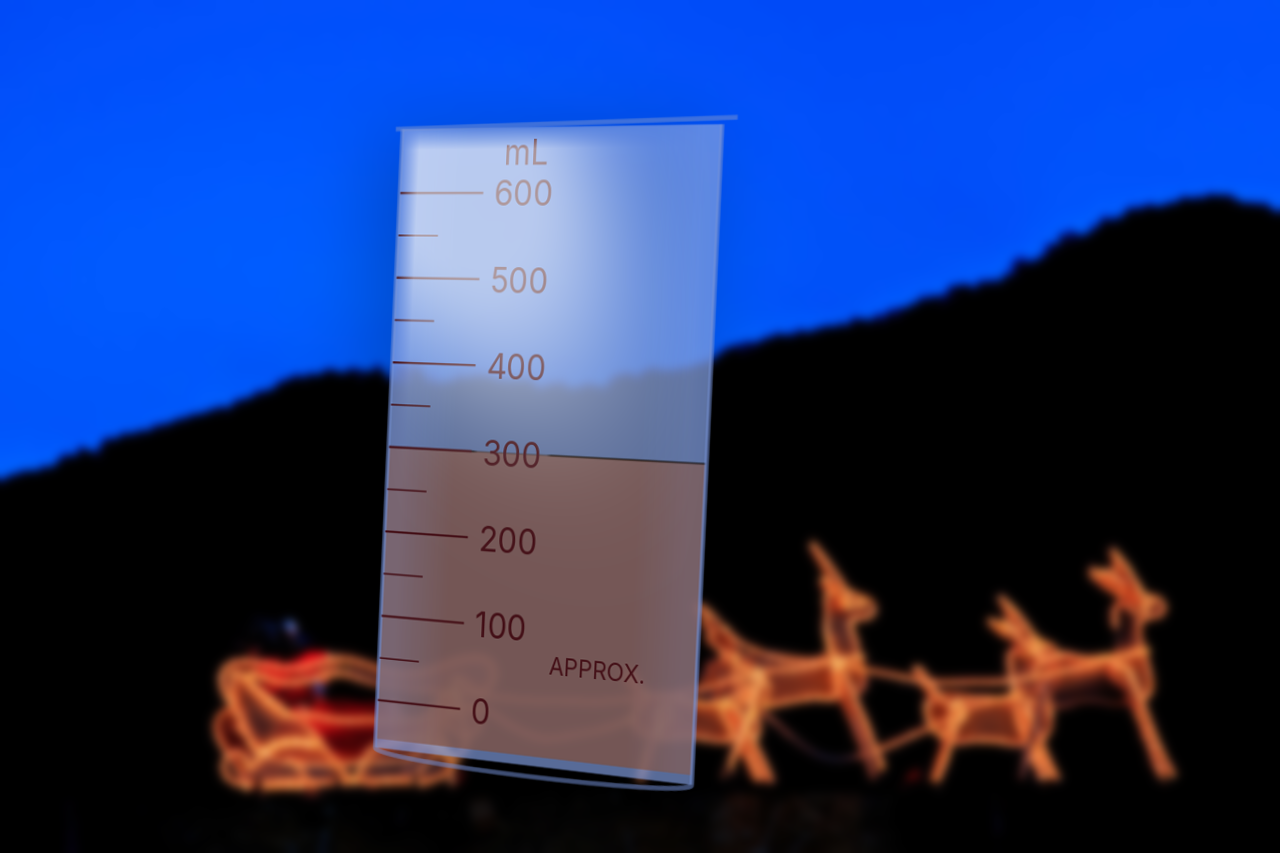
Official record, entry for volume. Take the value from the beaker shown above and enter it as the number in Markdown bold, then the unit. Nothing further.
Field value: **300** mL
